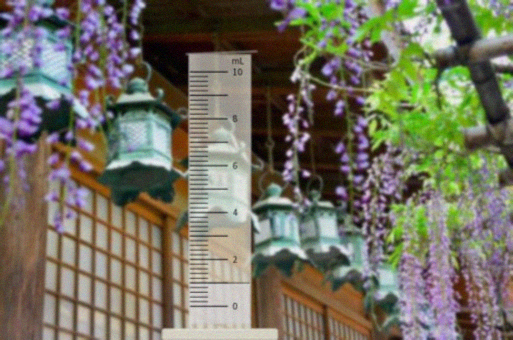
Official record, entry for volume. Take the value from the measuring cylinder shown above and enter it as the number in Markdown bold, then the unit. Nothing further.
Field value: **1** mL
